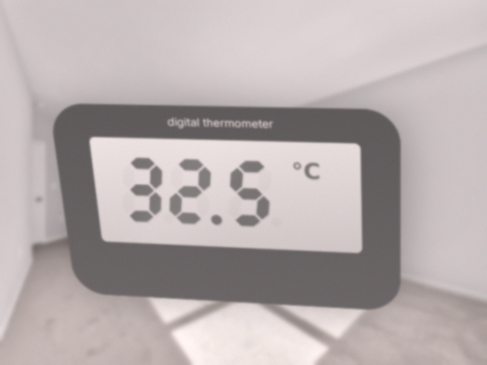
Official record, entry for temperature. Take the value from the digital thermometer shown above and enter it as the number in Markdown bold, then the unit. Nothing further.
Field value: **32.5** °C
